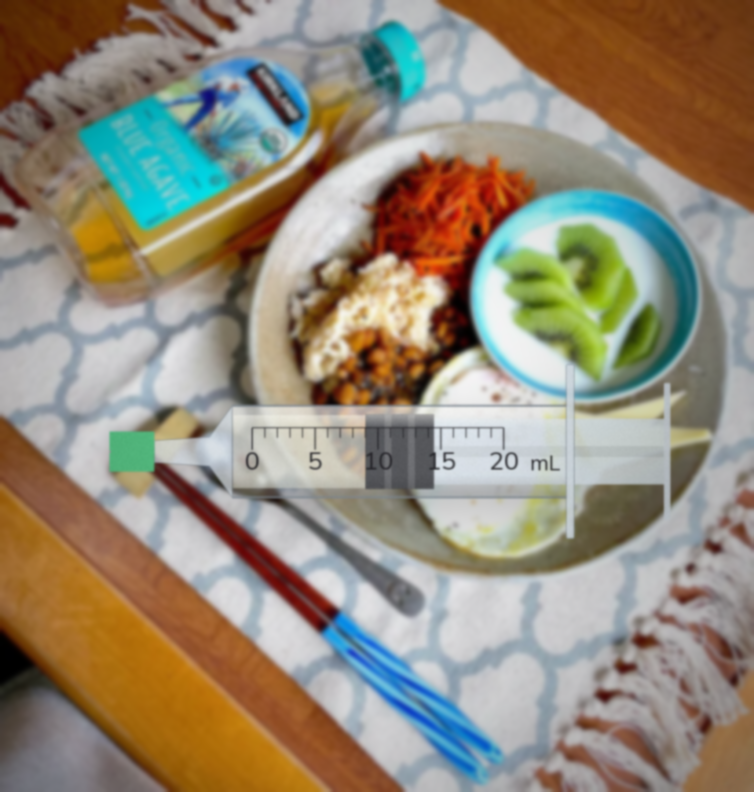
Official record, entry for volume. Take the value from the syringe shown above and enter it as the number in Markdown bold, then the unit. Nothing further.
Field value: **9** mL
